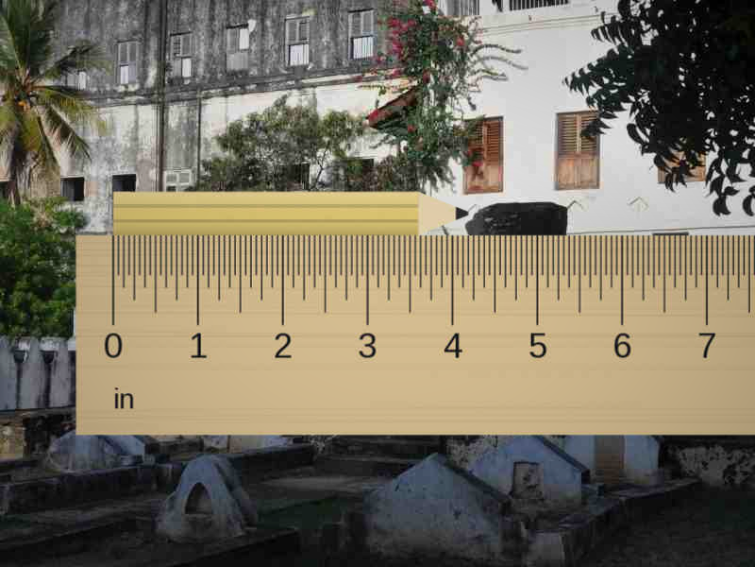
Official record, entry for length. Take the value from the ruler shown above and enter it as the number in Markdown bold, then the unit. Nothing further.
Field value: **4.1875** in
